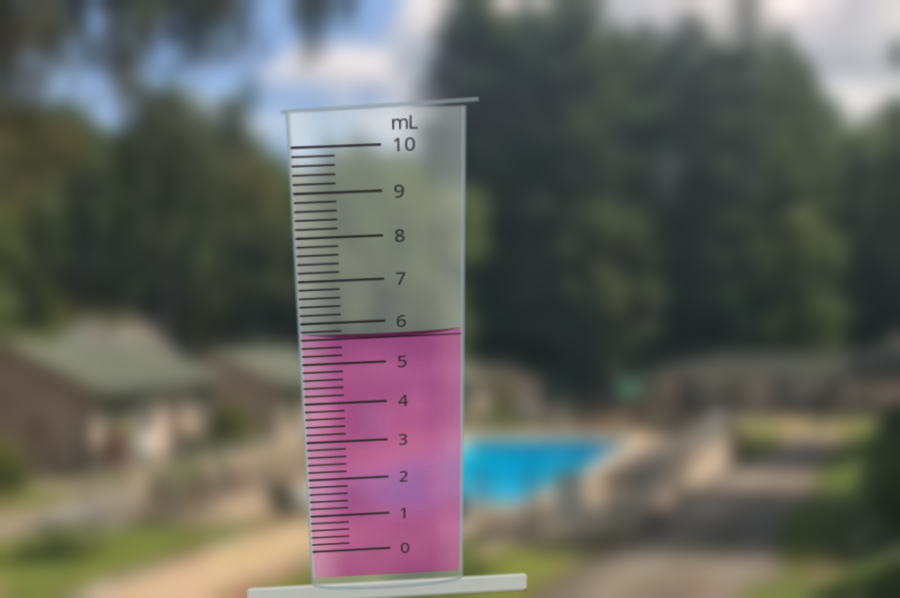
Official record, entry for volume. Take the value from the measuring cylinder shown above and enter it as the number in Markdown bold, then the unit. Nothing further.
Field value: **5.6** mL
